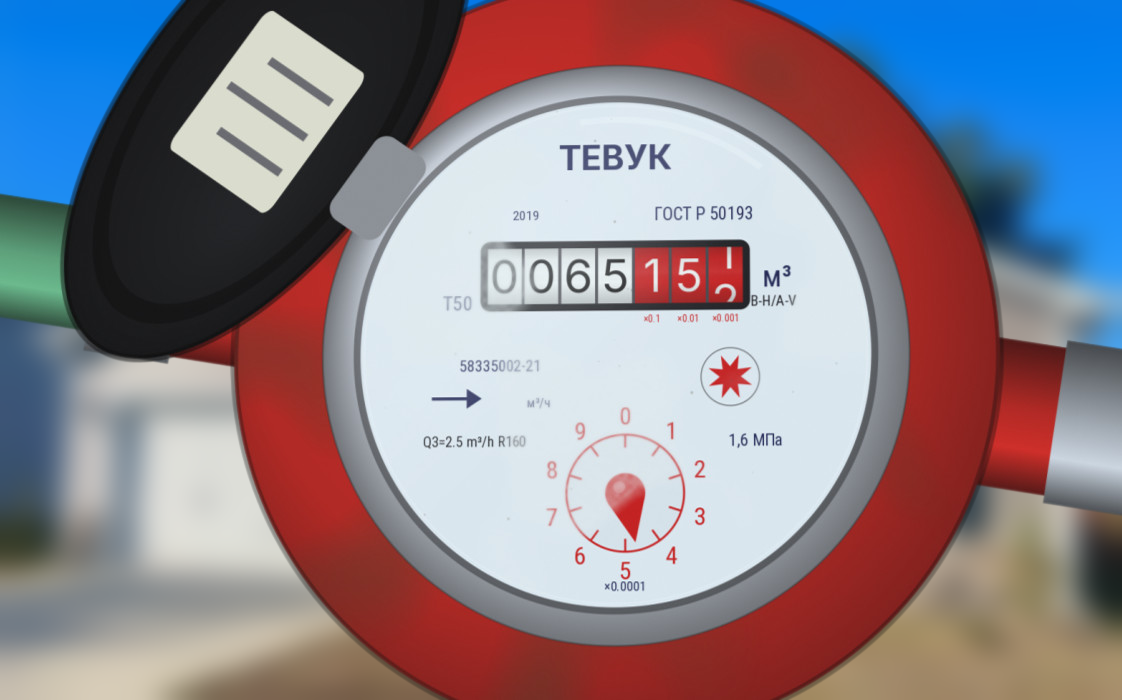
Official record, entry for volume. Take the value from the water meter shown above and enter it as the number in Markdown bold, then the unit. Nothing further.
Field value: **65.1514** m³
